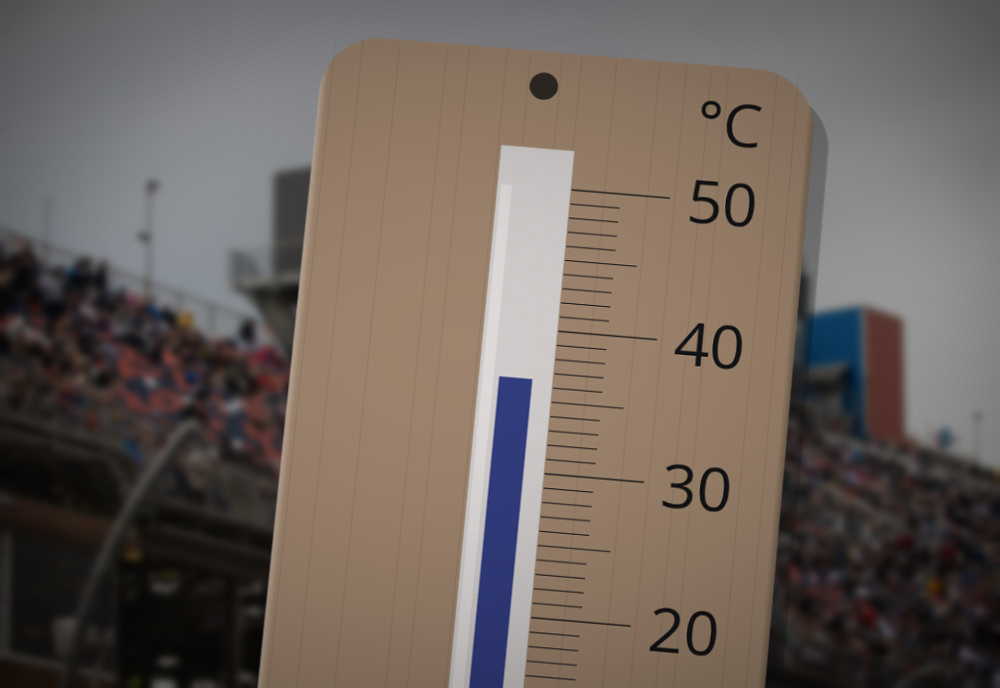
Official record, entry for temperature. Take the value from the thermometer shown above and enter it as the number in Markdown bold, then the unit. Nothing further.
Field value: **36.5** °C
